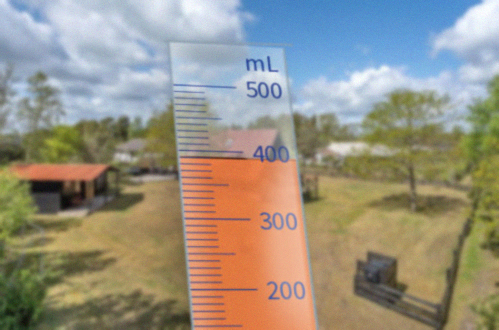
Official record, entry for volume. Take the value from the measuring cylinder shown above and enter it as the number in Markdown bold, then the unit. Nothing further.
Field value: **390** mL
